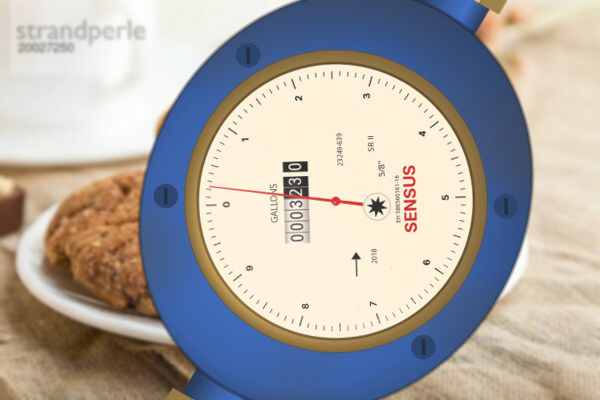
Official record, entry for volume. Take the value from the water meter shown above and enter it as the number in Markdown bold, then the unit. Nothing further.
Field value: **3230.2** gal
